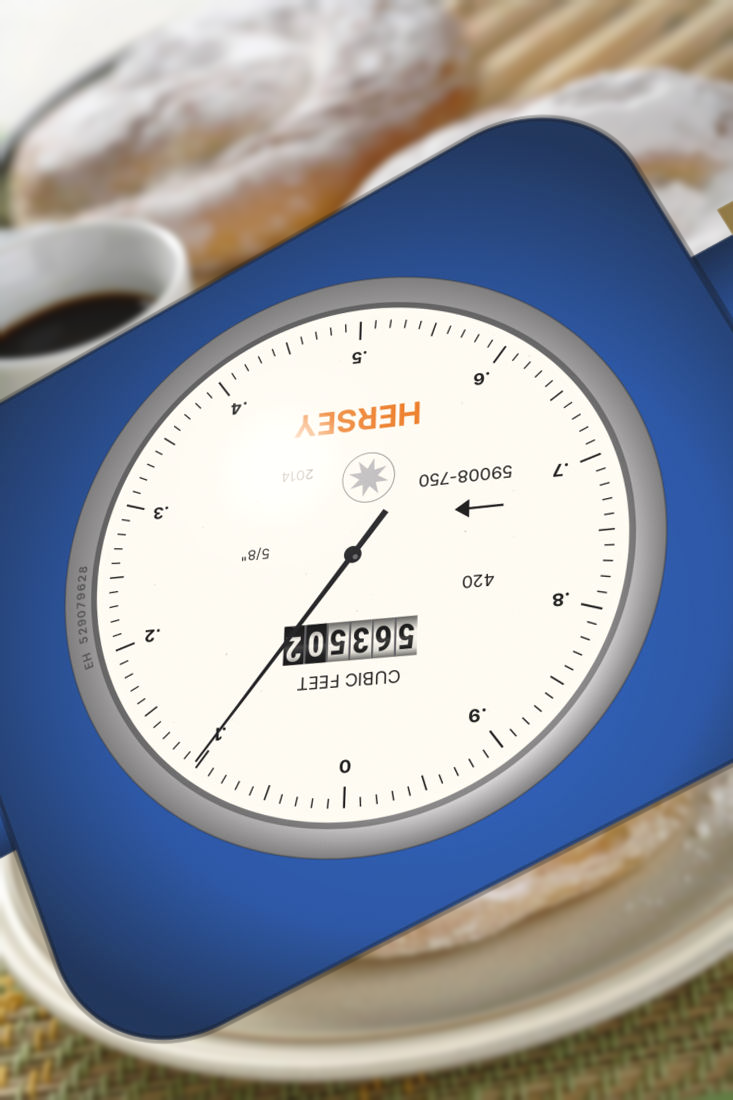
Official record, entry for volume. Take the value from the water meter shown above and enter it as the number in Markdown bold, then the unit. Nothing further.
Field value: **563502.10** ft³
